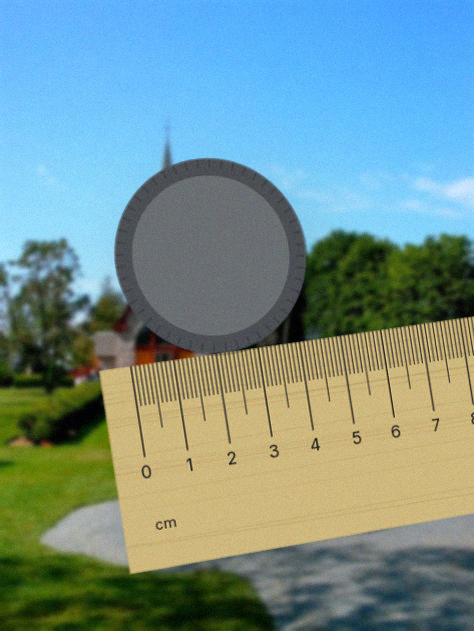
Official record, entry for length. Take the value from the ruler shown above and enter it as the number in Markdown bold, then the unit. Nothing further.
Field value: **4.5** cm
